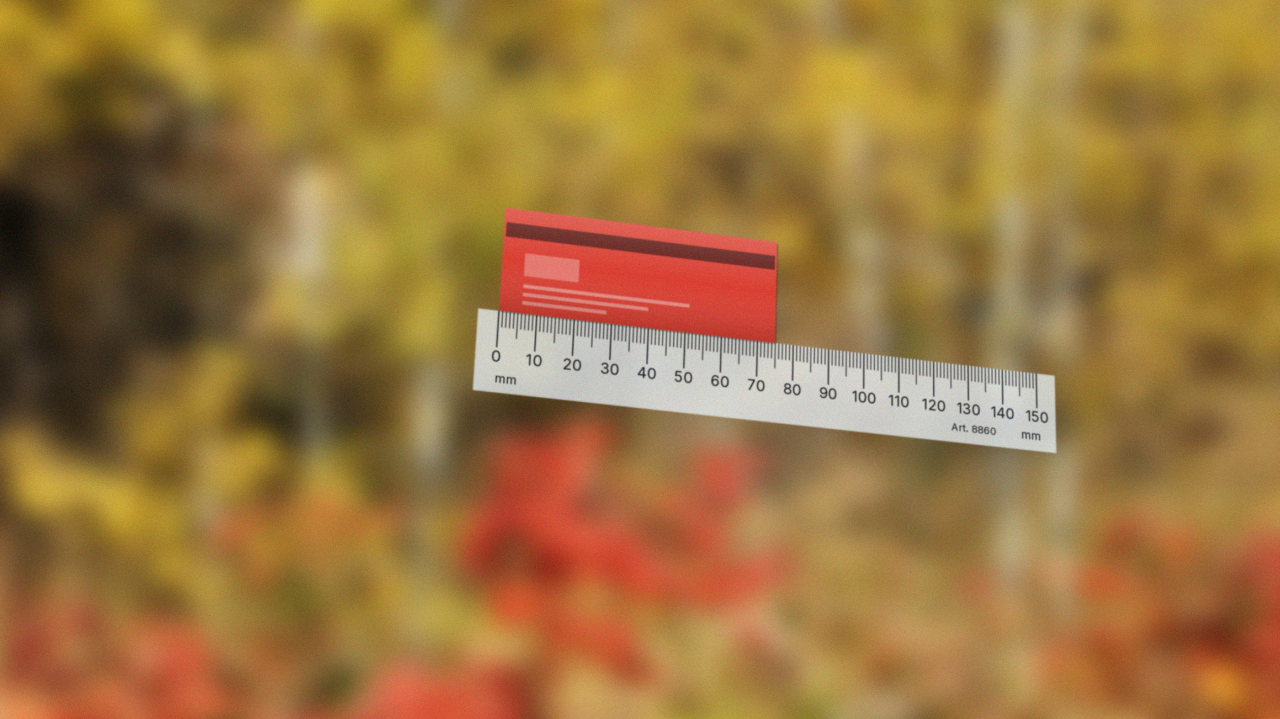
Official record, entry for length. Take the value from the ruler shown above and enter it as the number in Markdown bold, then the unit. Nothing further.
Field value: **75** mm
